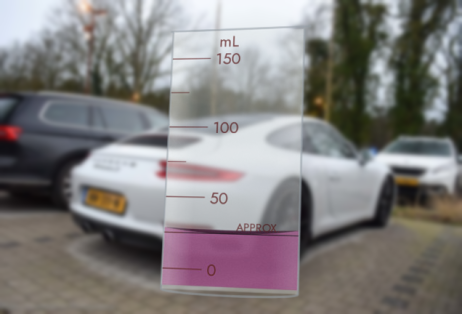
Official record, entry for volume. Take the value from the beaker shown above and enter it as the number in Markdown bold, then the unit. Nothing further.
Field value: **25** mL
